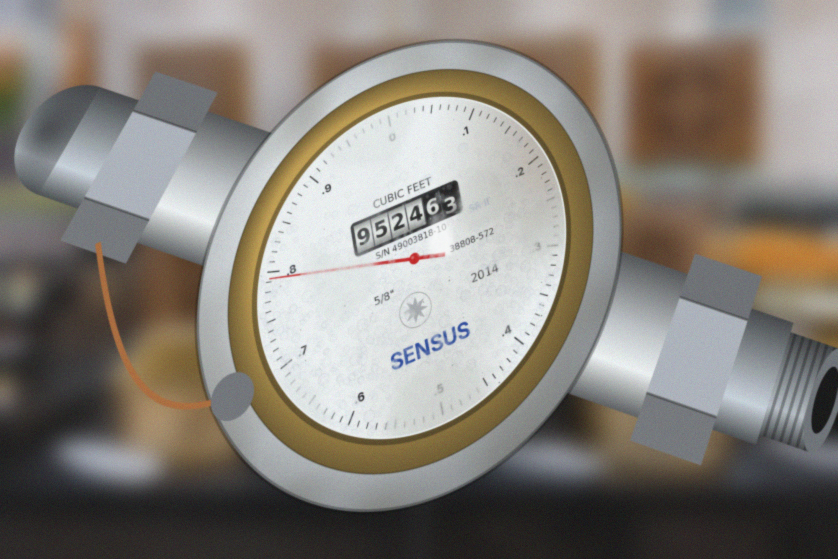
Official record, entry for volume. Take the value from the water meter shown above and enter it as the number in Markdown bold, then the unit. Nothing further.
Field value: **952462.79** ft³
